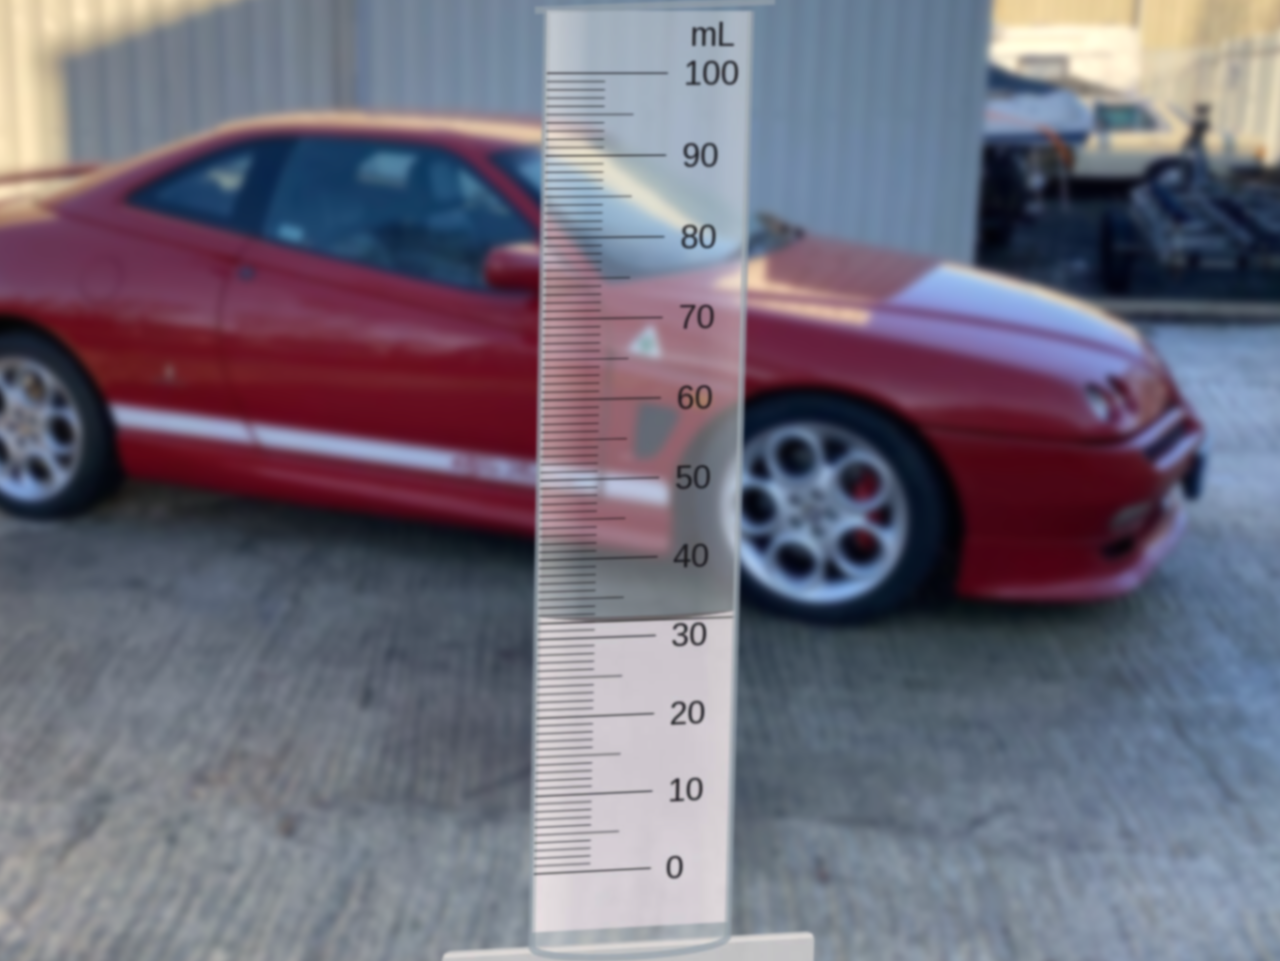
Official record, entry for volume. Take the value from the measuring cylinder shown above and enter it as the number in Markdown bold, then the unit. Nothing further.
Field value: **32** mL
